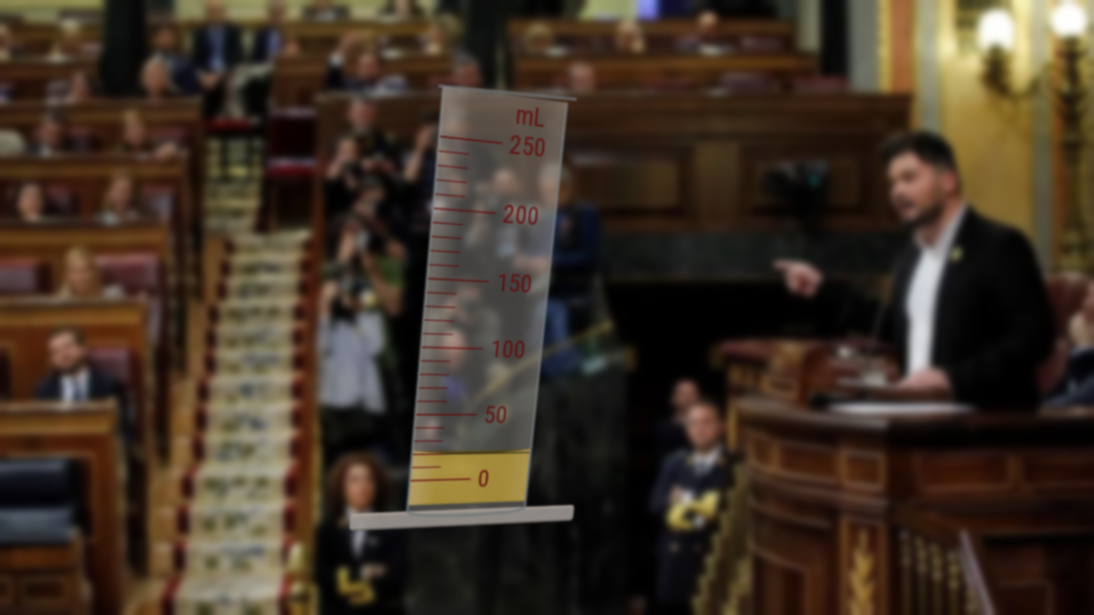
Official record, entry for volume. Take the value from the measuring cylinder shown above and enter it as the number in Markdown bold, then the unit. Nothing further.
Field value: **20** mL
